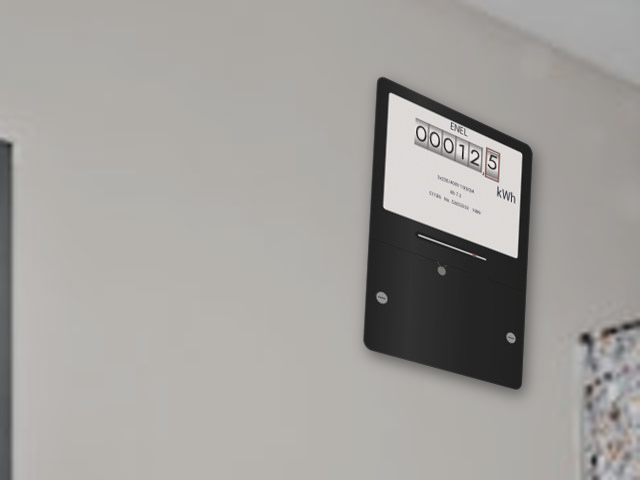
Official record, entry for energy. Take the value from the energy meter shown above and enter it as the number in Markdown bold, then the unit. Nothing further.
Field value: **12.5** kWh
